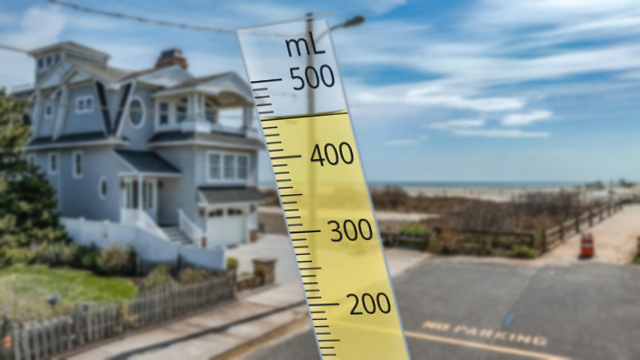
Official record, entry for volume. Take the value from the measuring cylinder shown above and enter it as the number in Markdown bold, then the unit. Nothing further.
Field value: **450** mL
